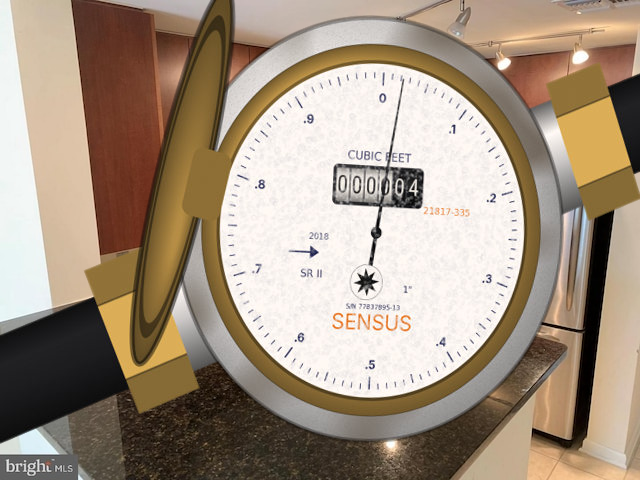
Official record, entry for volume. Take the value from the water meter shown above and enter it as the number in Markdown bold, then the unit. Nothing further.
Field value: **4.02** ft³
